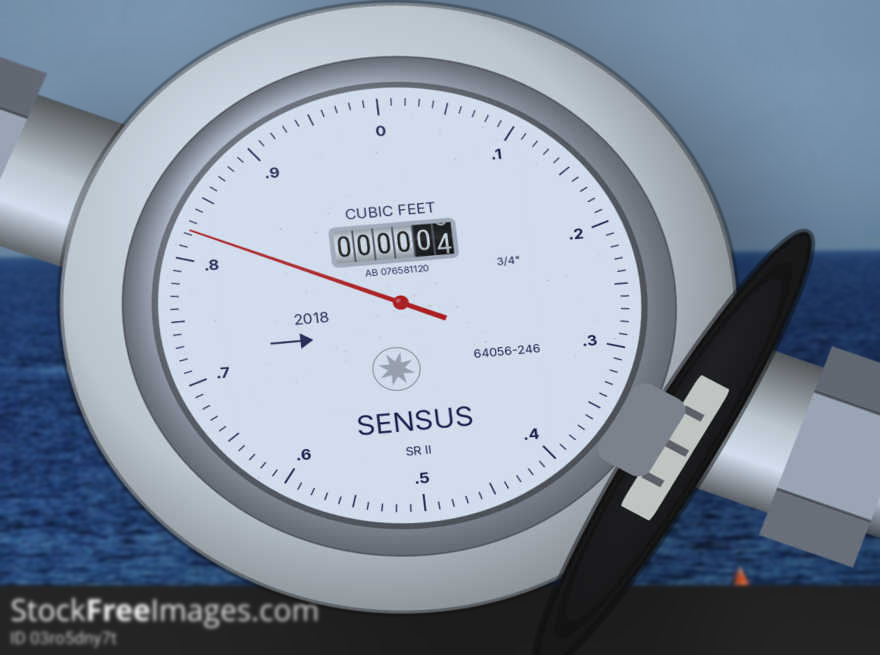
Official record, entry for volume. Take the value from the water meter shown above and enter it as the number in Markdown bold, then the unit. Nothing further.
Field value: **3.82** ft³
